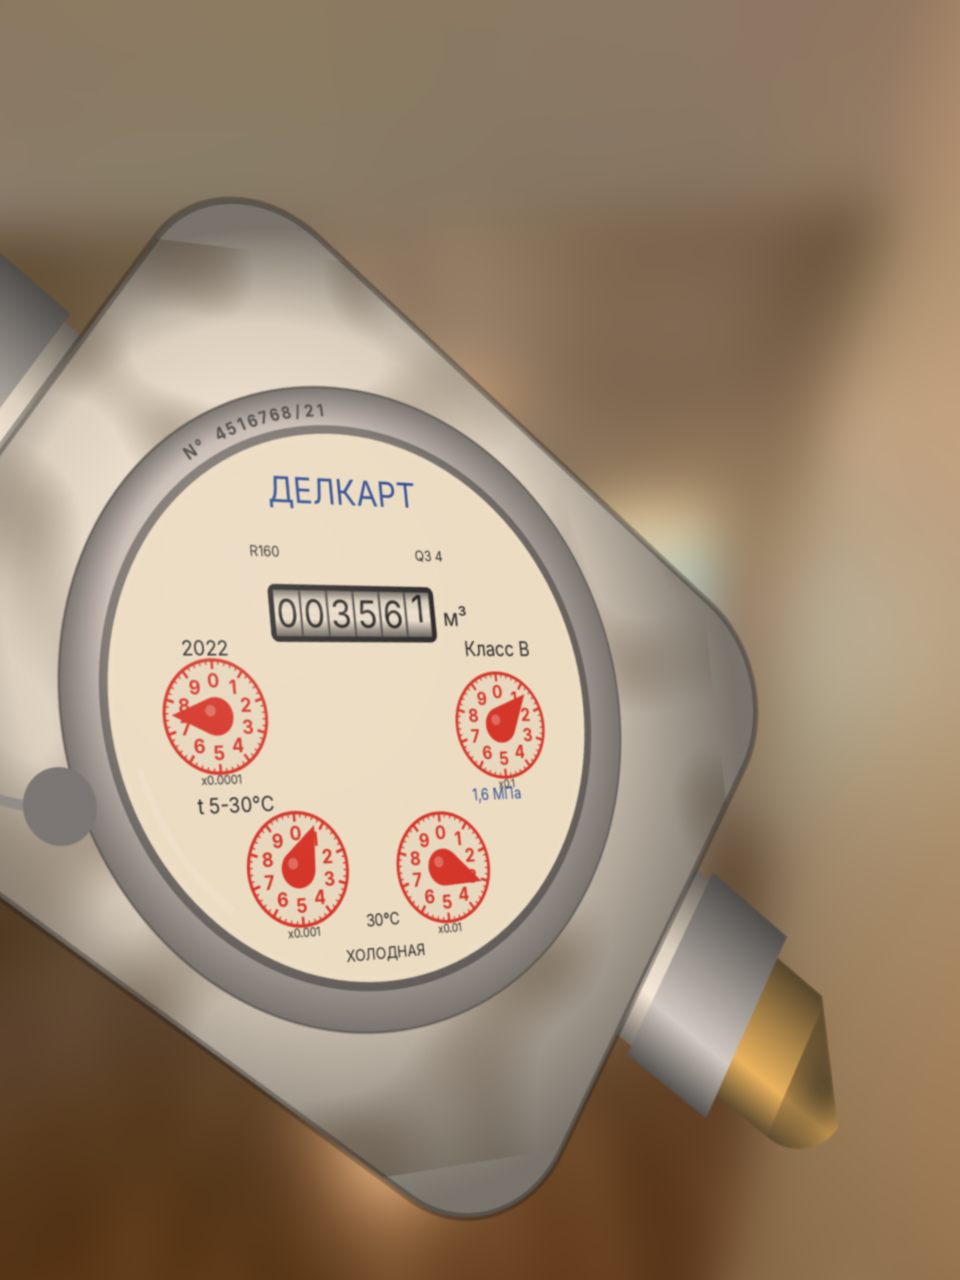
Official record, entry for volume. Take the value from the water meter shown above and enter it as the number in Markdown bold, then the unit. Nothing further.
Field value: **3561.1307** m³
